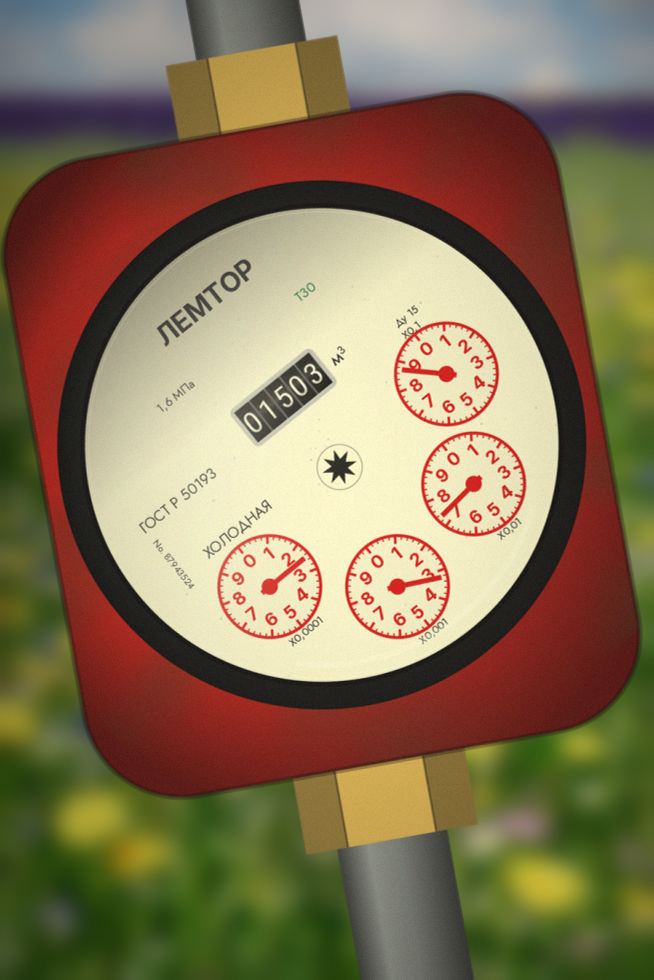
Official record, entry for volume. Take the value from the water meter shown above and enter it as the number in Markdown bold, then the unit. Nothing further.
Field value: **1503.8732** m³
